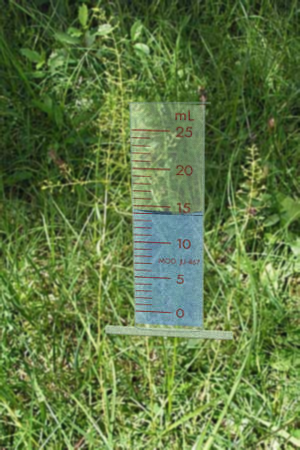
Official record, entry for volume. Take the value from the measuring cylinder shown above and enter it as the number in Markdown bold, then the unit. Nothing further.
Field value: **14** mL
